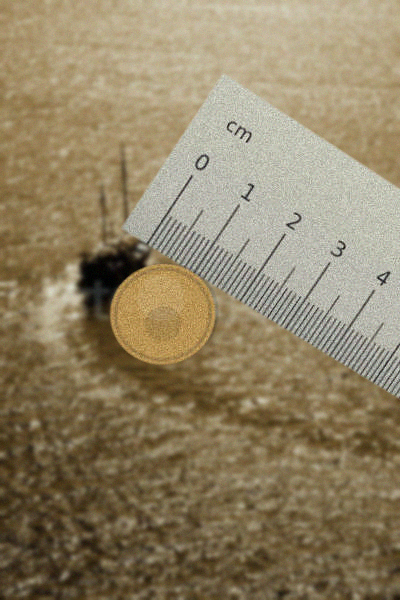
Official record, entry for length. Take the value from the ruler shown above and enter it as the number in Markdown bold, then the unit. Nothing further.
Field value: **1.9** cm
